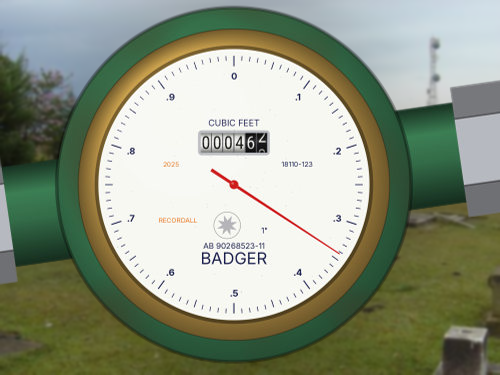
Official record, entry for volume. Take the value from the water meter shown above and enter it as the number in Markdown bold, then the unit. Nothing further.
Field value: **462.34** ft³
